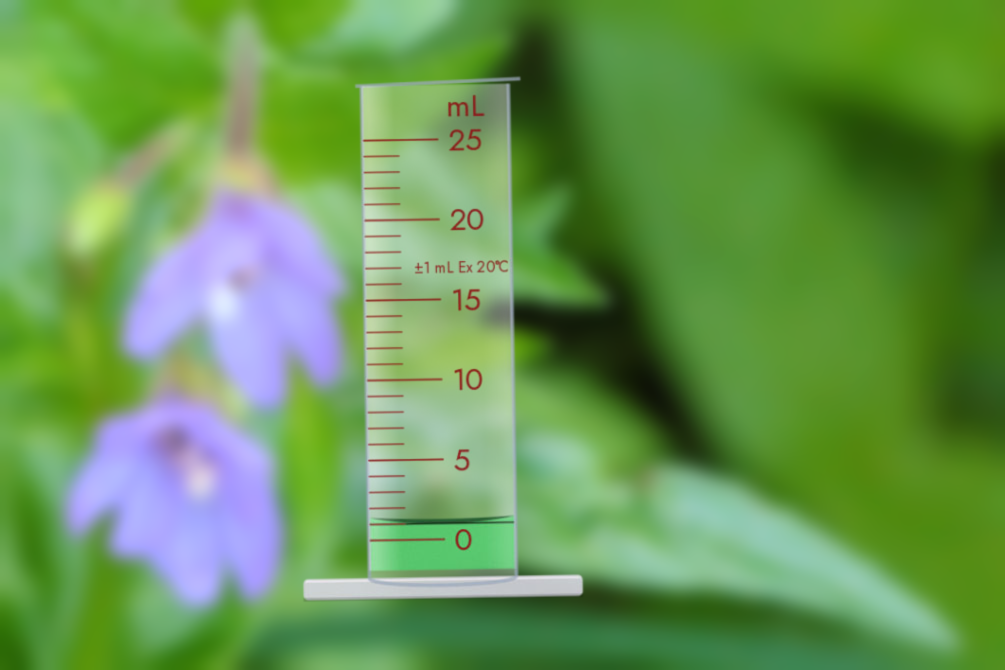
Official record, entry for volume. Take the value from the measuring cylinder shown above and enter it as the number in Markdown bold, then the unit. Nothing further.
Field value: **1** mL
